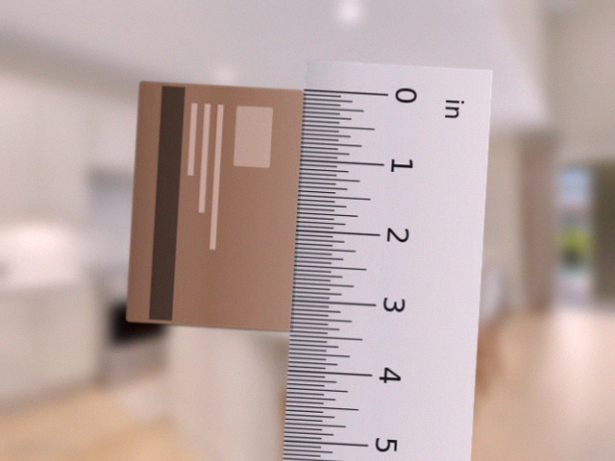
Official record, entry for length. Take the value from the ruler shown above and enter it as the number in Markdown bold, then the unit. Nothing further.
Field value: **3.4375** in
